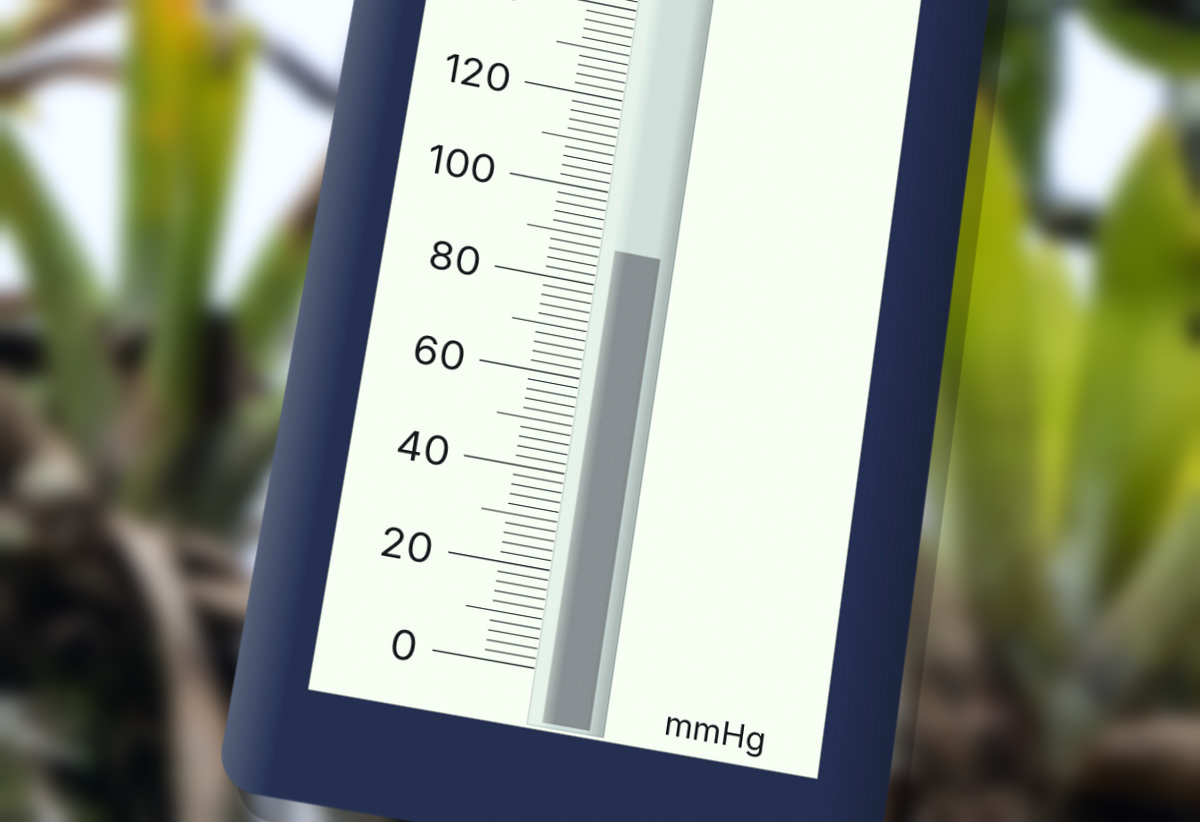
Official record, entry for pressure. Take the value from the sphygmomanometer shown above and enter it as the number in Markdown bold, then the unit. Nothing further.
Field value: **88** mmHg
